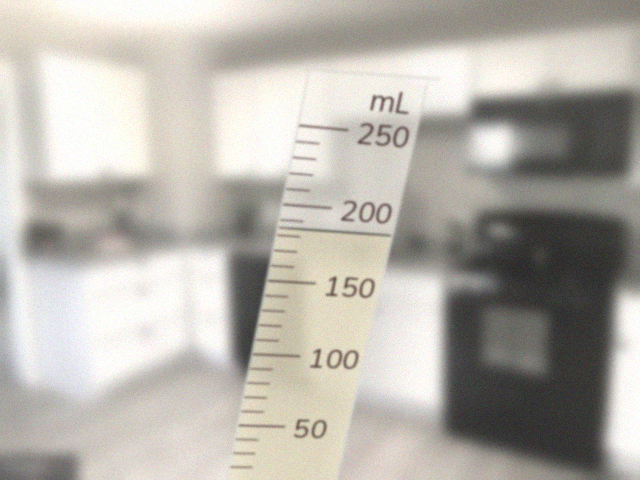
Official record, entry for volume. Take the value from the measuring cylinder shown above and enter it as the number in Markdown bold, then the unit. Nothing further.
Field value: **185** mL
